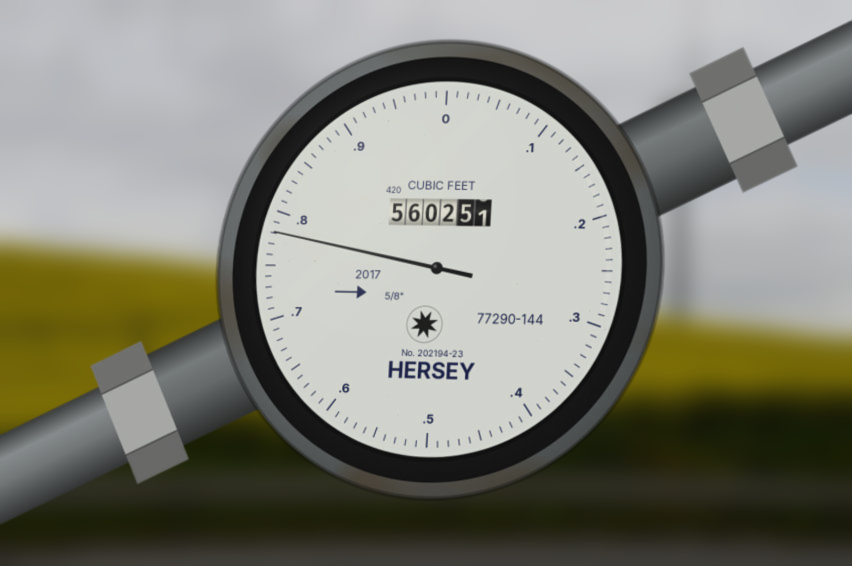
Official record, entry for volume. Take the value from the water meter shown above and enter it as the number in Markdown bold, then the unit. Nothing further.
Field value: **560250.78** ft³
